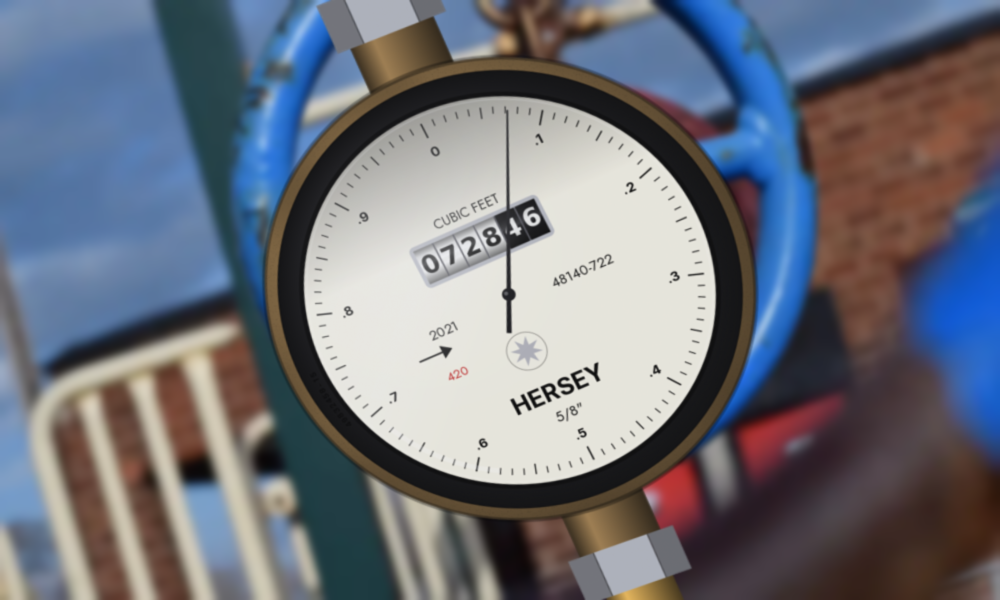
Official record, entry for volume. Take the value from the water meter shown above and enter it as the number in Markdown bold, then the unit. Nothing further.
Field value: **72846.07** ft³
